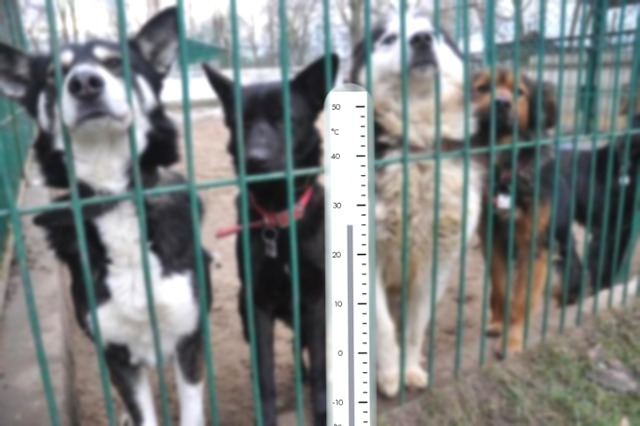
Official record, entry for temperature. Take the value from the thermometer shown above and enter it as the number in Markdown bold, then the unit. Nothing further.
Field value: **26** °C
